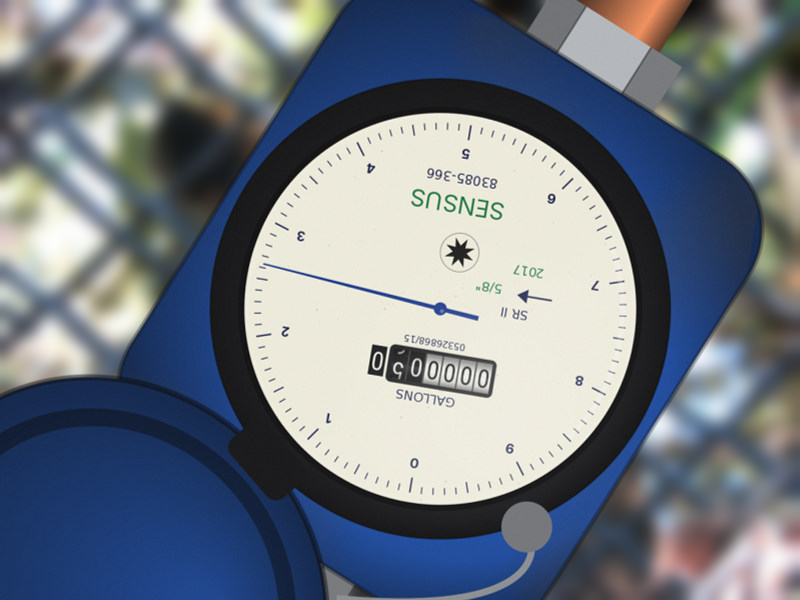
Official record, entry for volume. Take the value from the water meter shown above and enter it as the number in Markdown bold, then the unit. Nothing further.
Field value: **52.6** gal
